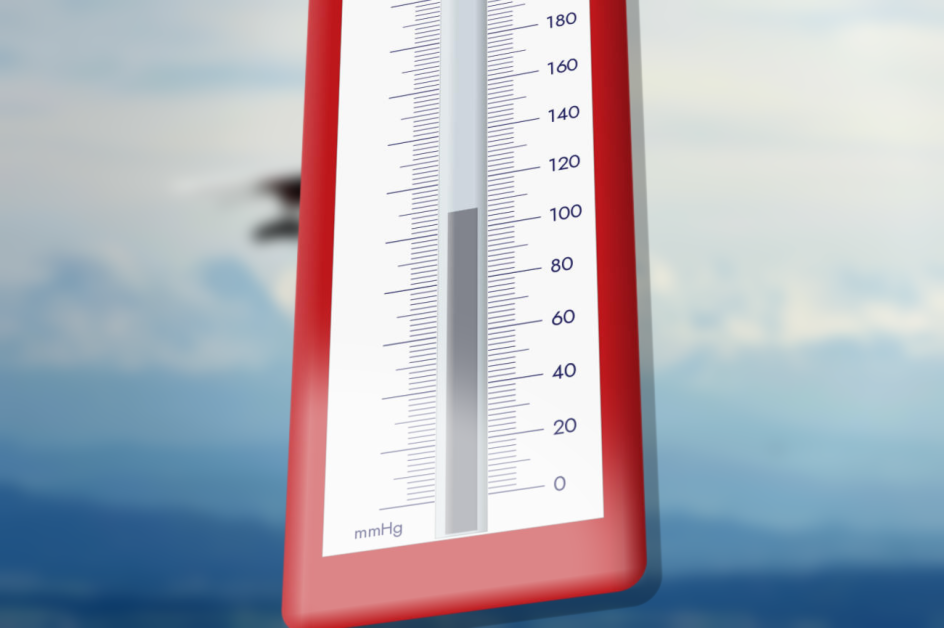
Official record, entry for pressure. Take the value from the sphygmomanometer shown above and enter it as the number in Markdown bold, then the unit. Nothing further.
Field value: **108** mmHg
